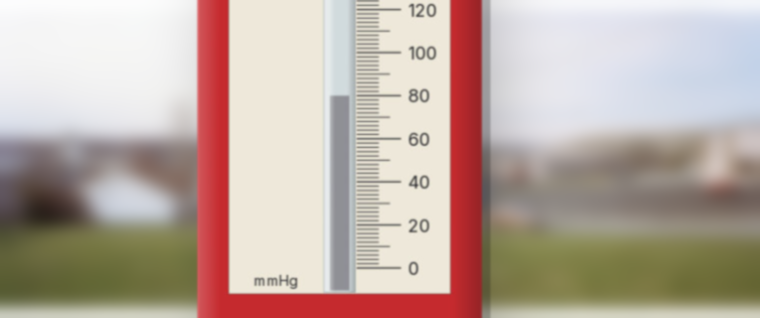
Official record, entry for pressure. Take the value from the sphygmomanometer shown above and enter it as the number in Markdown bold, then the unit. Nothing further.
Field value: **80** mmHg
